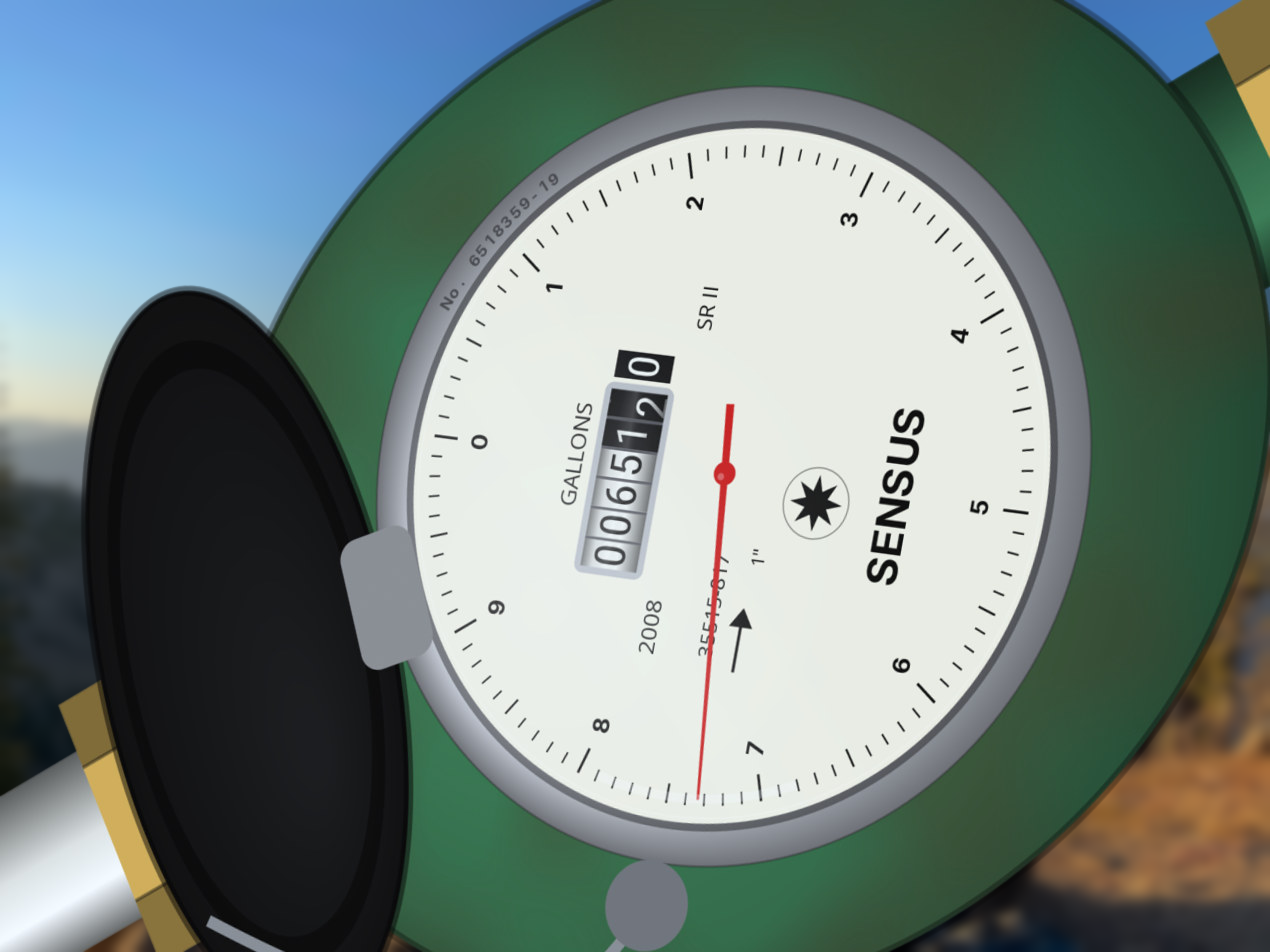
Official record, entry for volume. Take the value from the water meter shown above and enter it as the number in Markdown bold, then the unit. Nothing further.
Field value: **65117.3** gal
